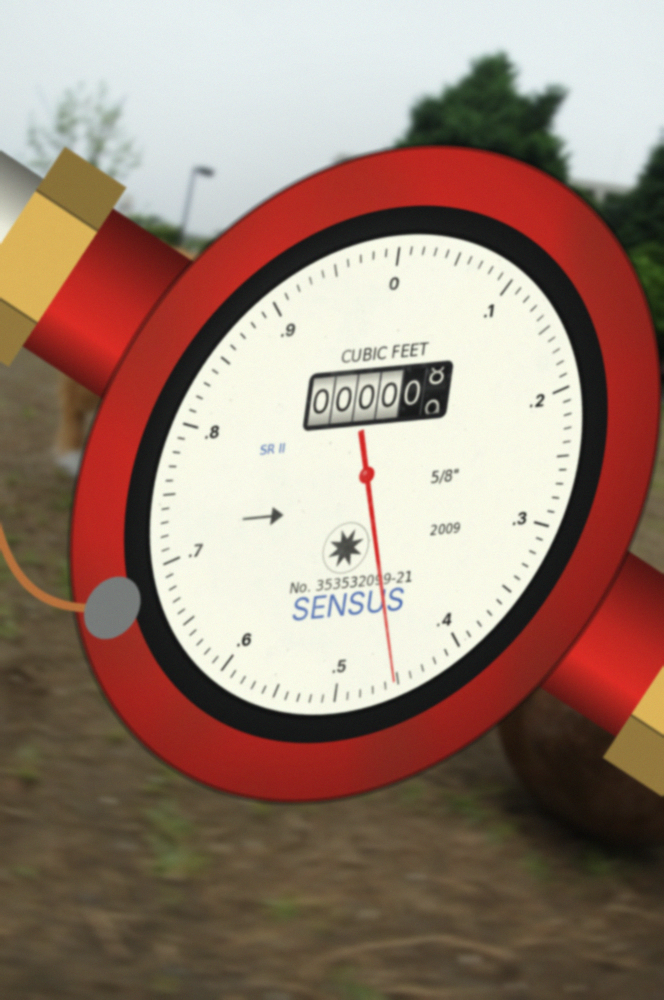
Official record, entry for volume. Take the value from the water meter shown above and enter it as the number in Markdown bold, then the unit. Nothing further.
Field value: **8.45** ft³
